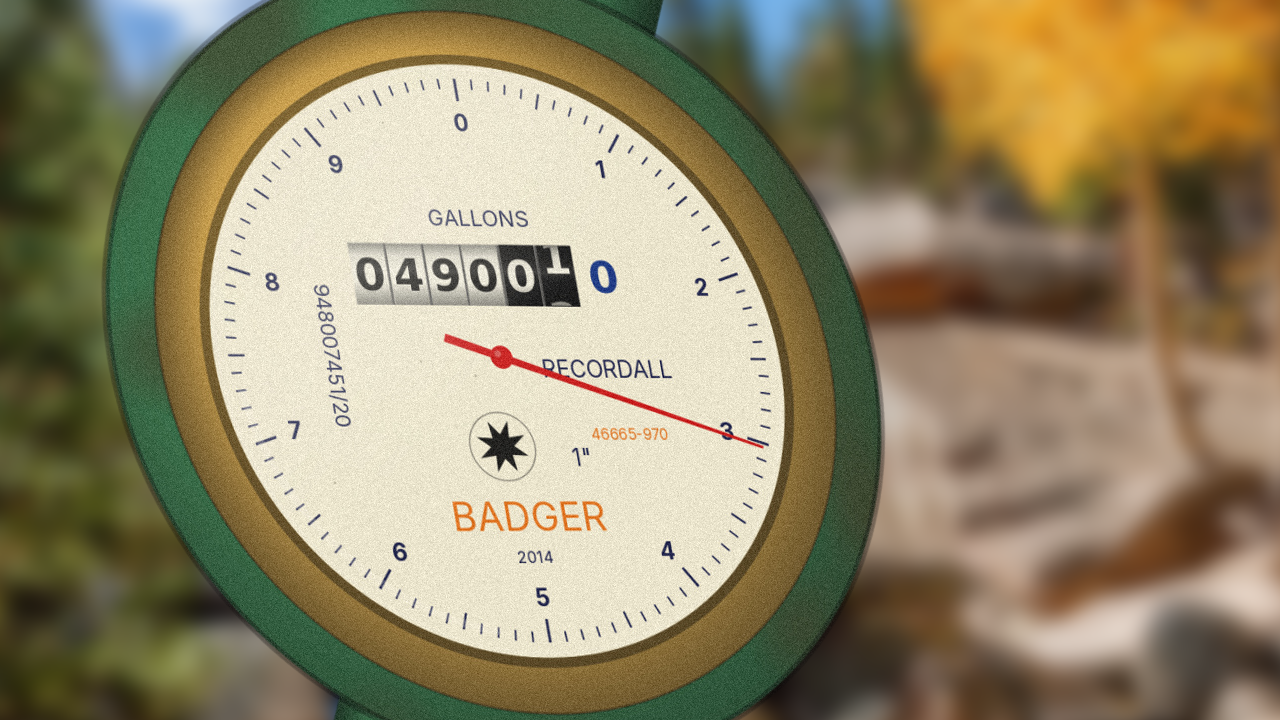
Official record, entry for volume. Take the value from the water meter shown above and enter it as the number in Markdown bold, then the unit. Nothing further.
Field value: **490013.0** gal
